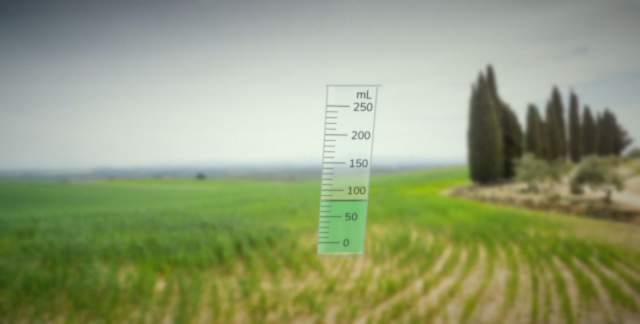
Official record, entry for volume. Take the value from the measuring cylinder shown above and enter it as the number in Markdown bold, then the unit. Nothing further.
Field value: **80** mL
